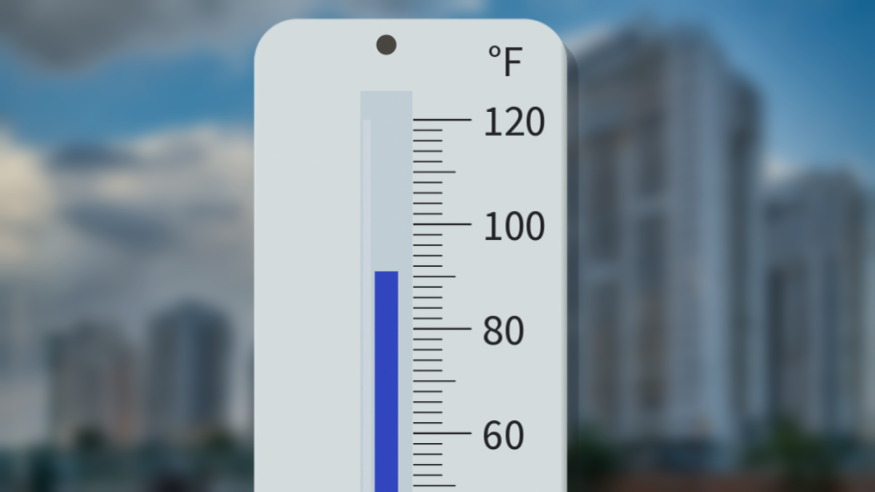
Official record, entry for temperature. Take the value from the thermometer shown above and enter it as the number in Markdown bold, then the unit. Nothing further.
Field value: **91** °F
